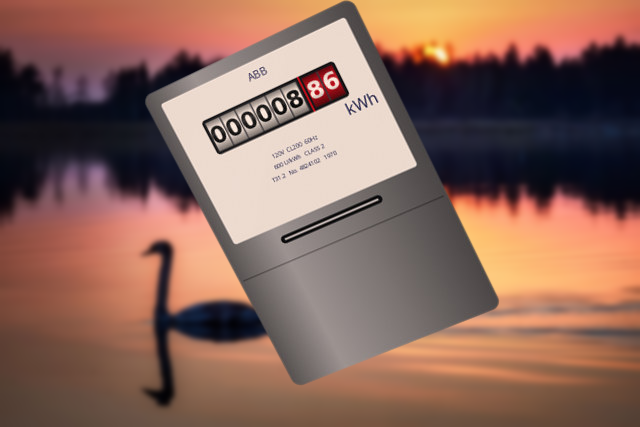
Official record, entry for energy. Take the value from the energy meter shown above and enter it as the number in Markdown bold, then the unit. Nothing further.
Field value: **8.86** kWh
